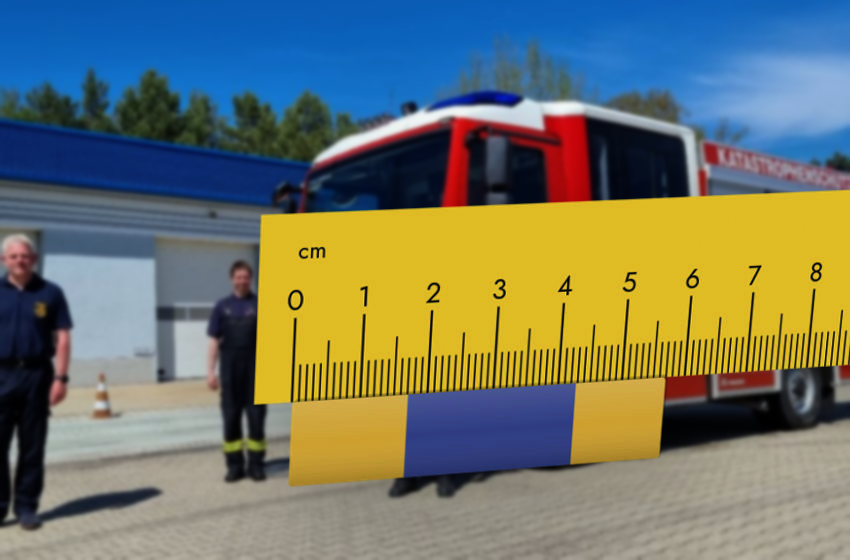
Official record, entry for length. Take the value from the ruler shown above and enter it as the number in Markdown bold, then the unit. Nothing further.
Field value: **5.7** cm
